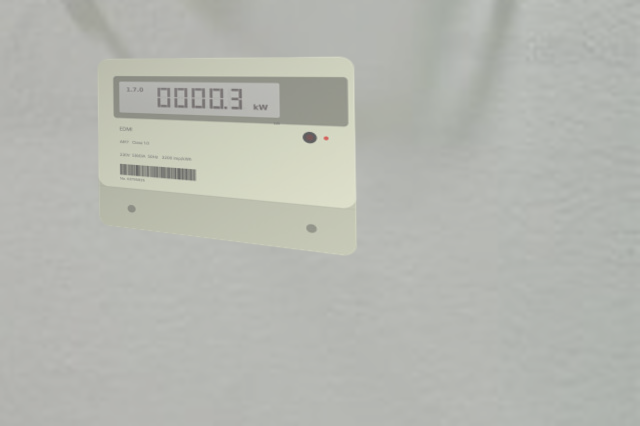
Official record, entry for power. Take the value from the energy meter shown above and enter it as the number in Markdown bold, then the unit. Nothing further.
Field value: **0.3** kW
